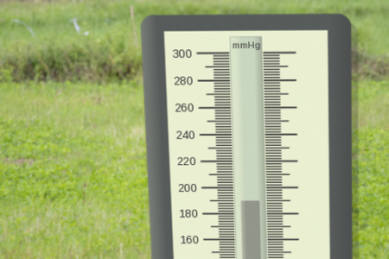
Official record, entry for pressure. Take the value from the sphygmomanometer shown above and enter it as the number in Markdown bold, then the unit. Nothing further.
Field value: **190** mmHg
